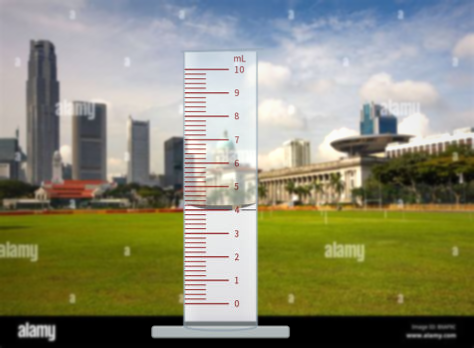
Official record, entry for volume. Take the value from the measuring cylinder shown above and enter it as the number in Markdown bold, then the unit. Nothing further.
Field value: **4** mL
